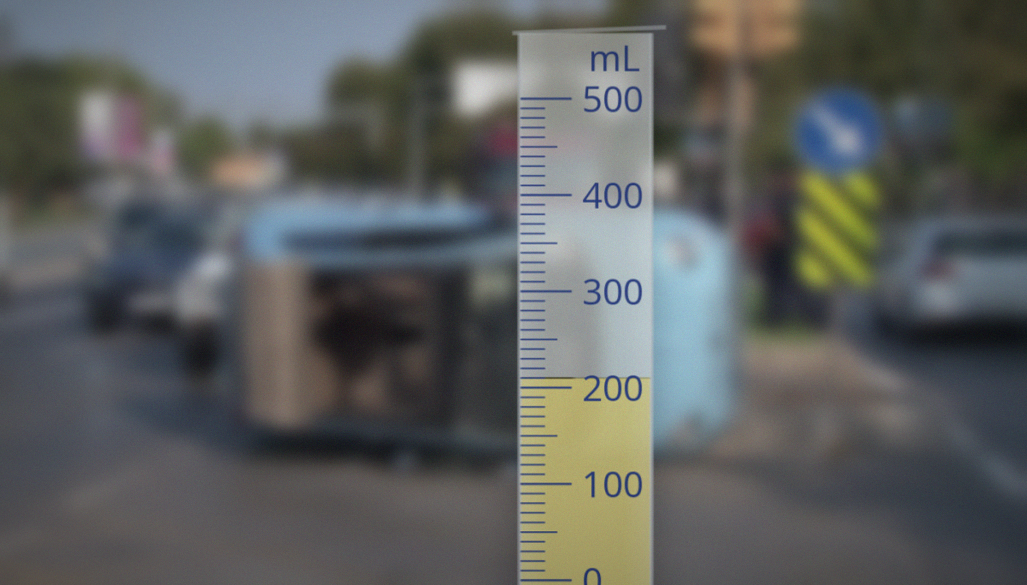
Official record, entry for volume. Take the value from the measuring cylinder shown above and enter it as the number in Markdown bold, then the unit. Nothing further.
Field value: **210** mL
